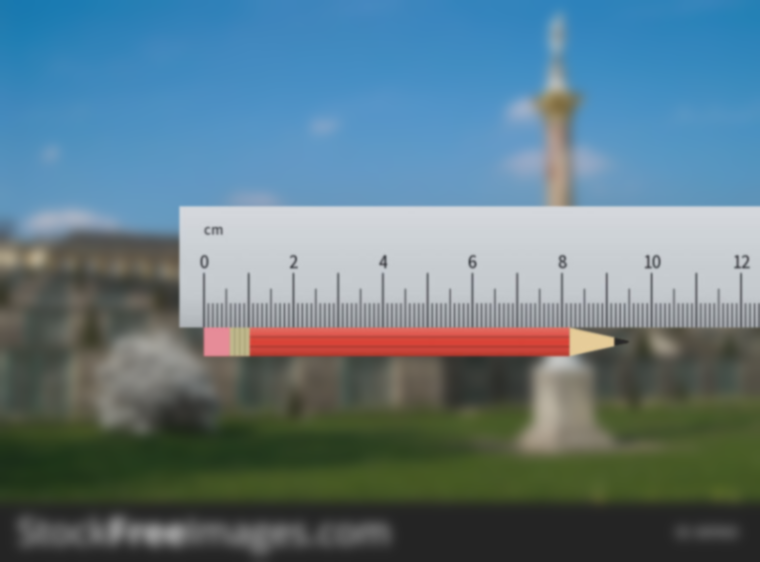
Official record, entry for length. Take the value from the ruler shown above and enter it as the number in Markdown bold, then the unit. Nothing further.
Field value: **9.5** cm
